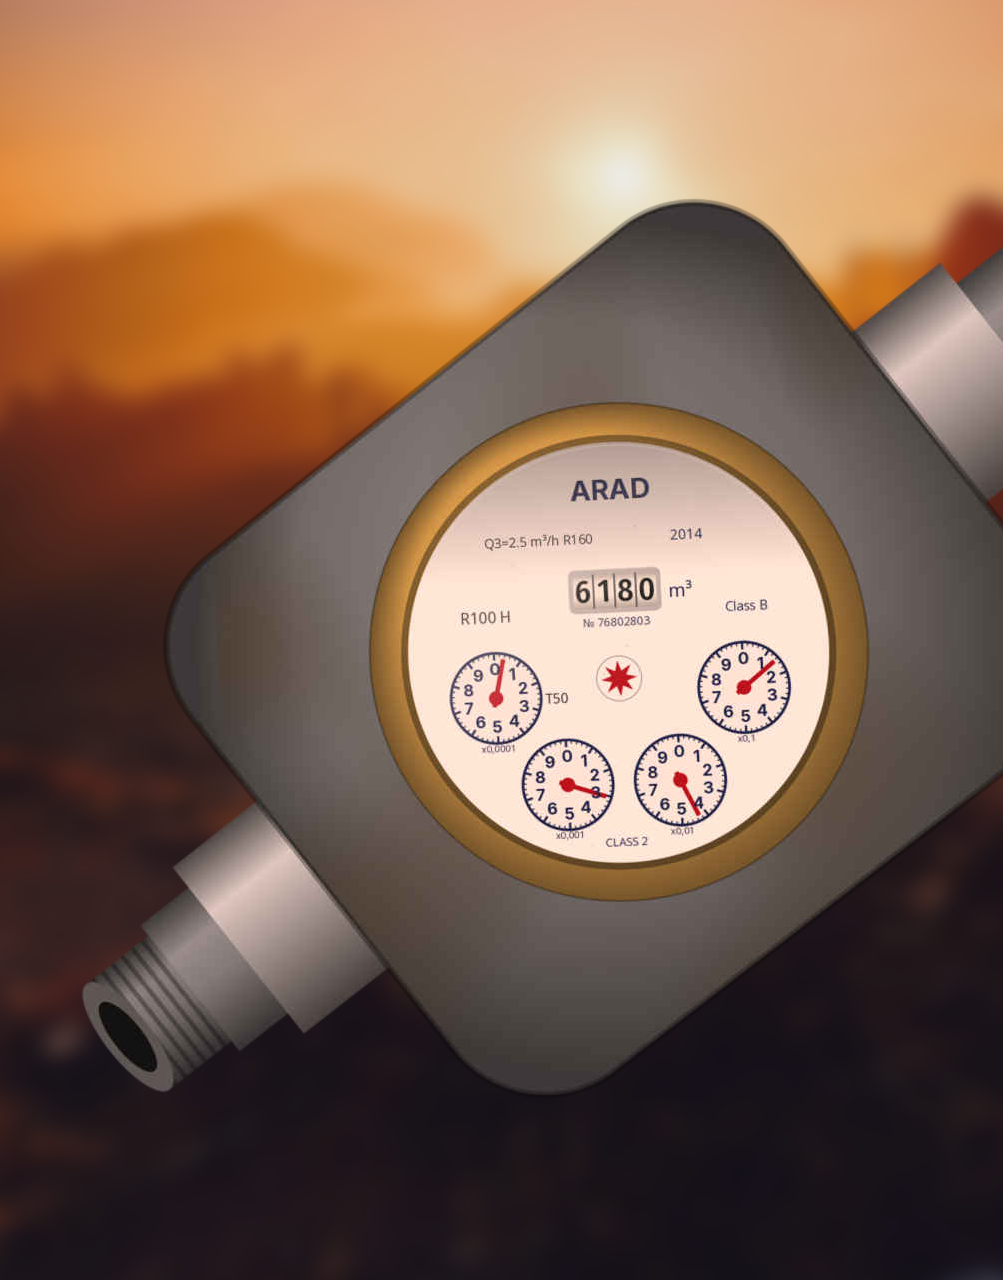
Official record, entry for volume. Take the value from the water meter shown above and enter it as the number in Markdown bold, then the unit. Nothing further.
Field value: **6180.1430** m³
